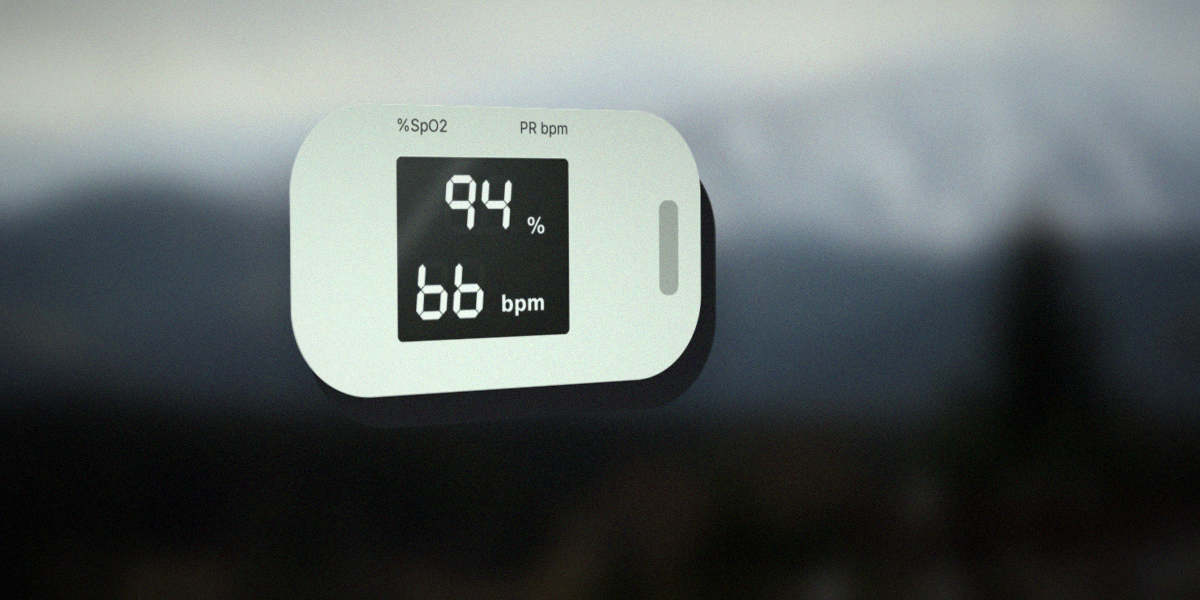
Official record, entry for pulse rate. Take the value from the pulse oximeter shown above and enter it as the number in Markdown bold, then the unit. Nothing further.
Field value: **66** bpm
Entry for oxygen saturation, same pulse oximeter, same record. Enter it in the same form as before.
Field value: **94** %
